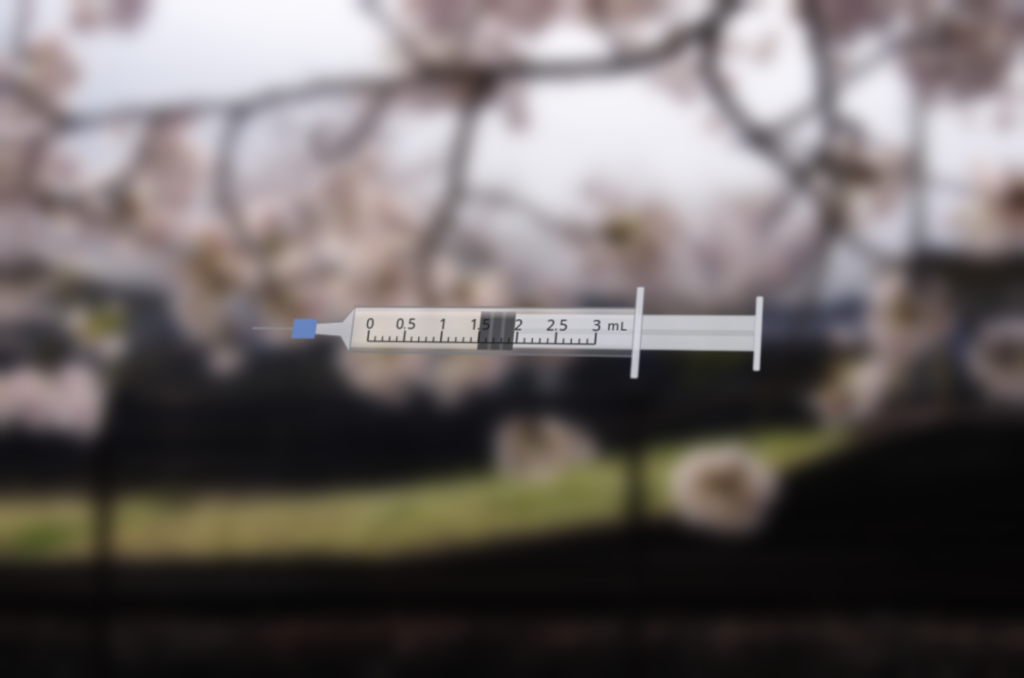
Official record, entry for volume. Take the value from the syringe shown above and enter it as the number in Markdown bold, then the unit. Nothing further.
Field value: **1.5** mL
